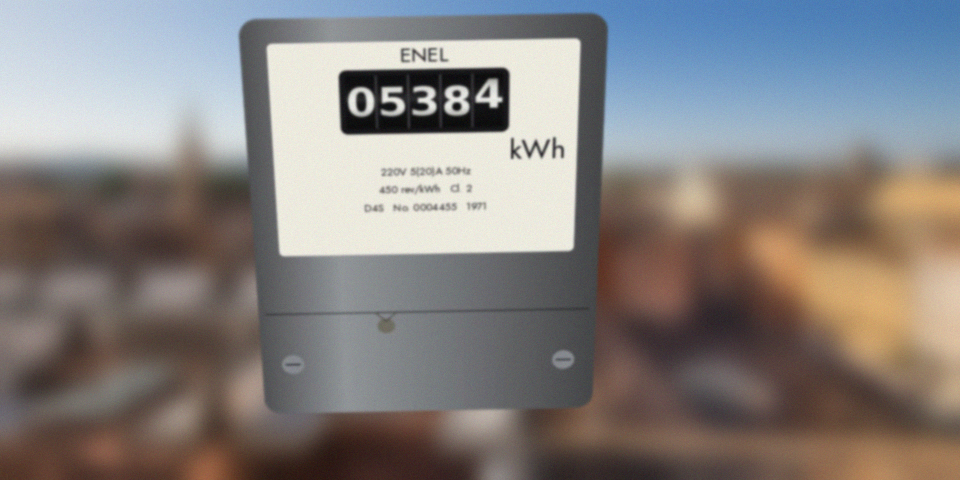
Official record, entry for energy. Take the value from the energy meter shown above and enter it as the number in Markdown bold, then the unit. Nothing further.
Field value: **5384** kWh
